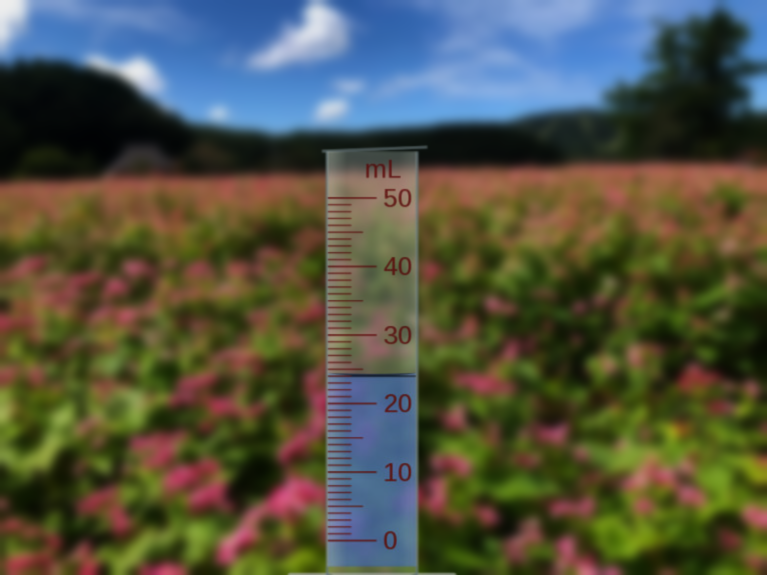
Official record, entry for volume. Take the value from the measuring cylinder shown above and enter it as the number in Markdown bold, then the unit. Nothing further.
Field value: **24** mL
